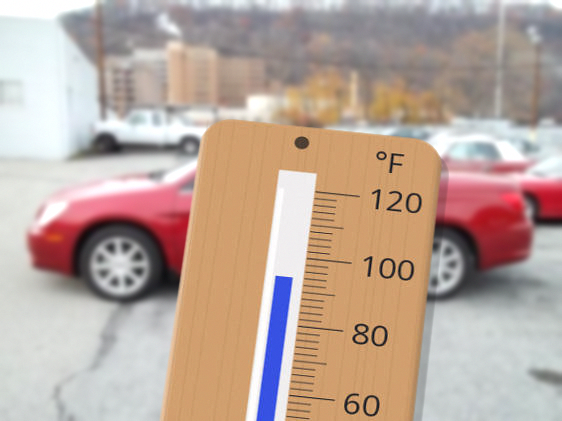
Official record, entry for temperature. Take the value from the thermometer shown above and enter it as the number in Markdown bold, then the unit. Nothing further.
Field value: **94** °F
